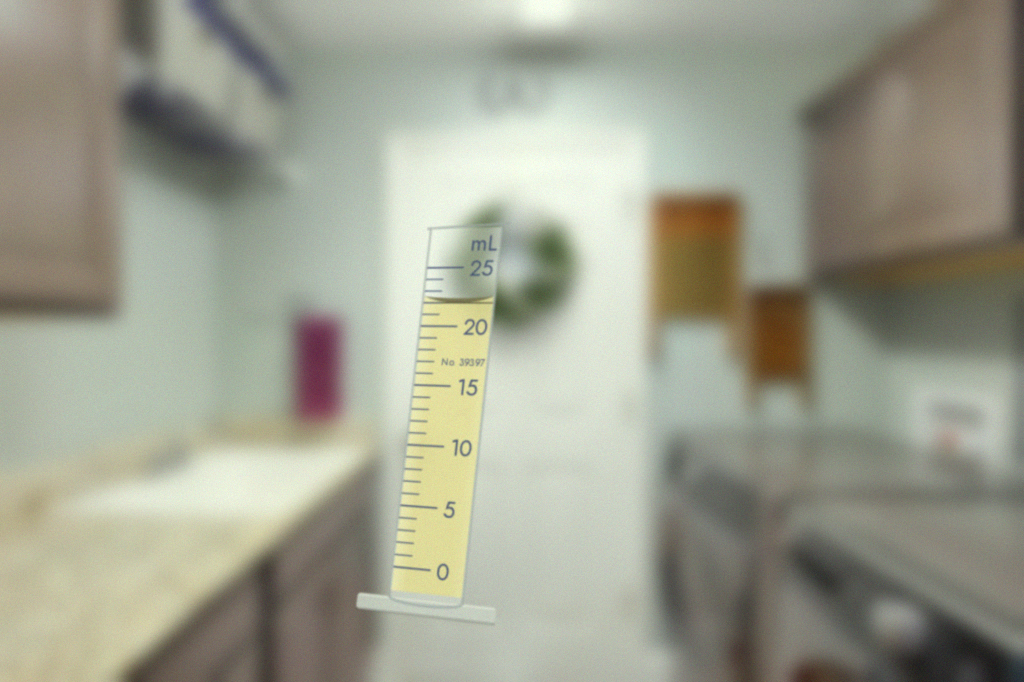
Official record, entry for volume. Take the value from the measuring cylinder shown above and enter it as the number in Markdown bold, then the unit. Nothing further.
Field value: **22** mL
